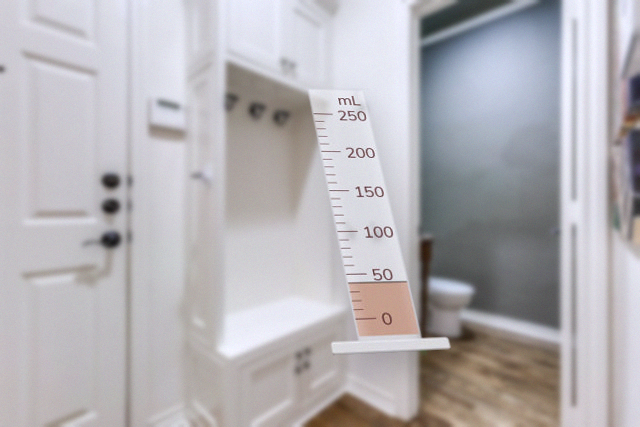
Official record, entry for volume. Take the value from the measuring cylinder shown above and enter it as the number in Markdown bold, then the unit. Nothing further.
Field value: **40** mL
